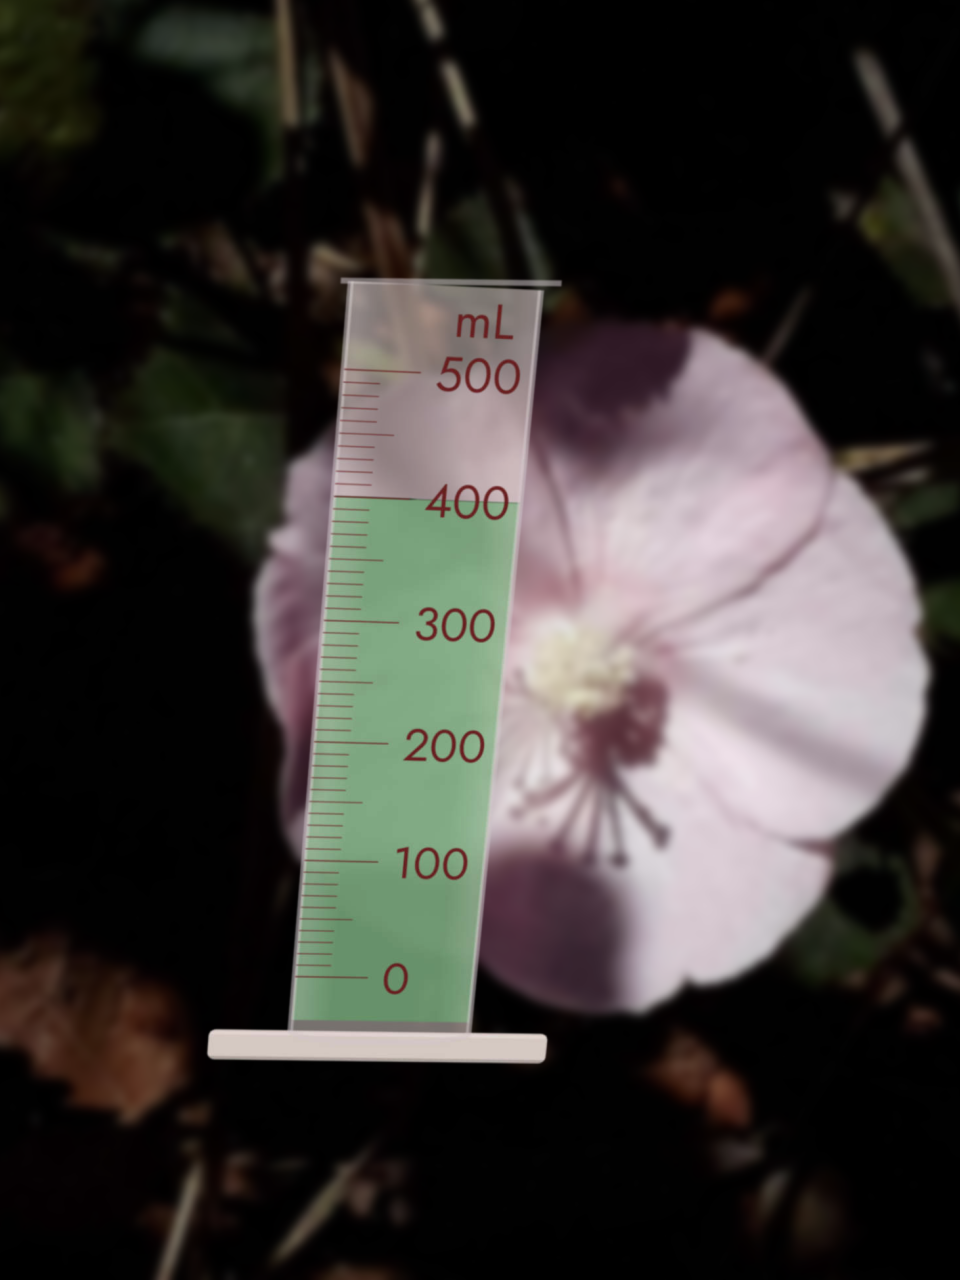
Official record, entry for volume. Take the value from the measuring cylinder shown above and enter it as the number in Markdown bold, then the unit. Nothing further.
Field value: **400** mL
